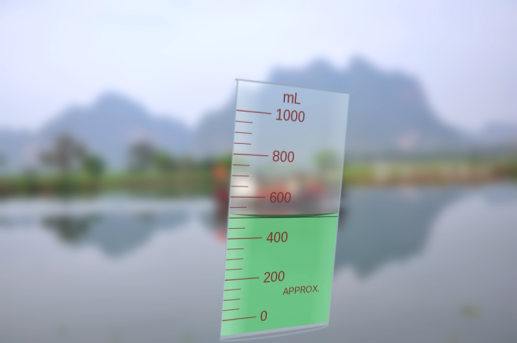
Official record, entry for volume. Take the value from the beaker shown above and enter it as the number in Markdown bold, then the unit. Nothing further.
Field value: **500** mL
